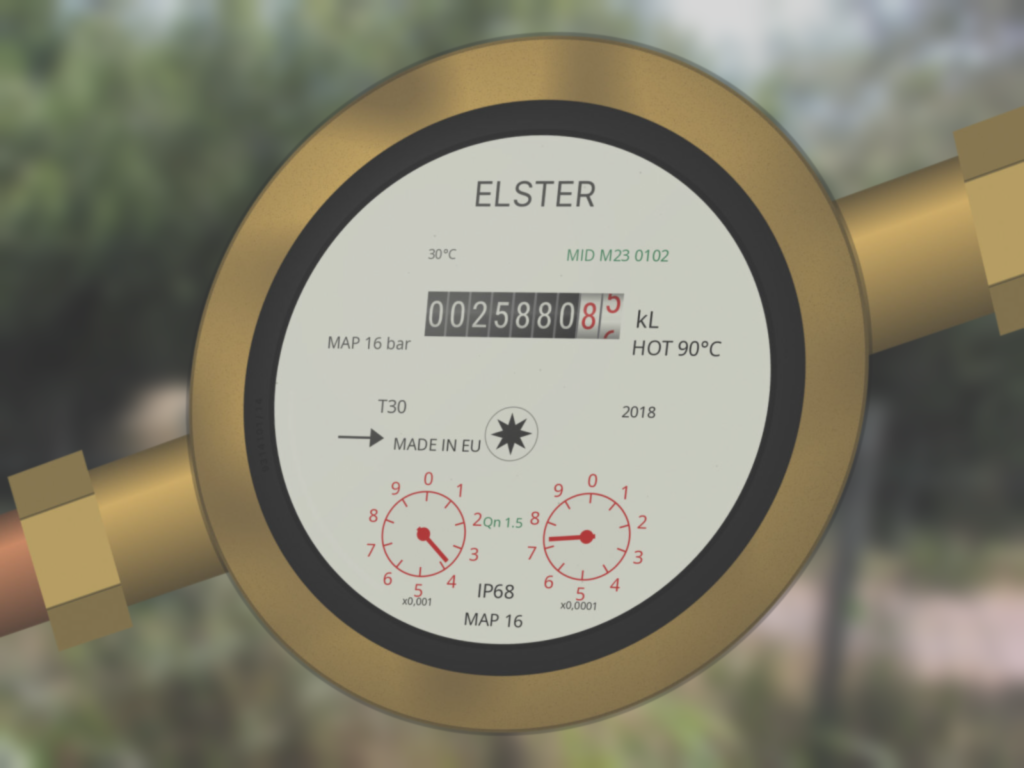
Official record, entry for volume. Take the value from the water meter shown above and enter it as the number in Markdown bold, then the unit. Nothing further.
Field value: **25880.8537** kL
